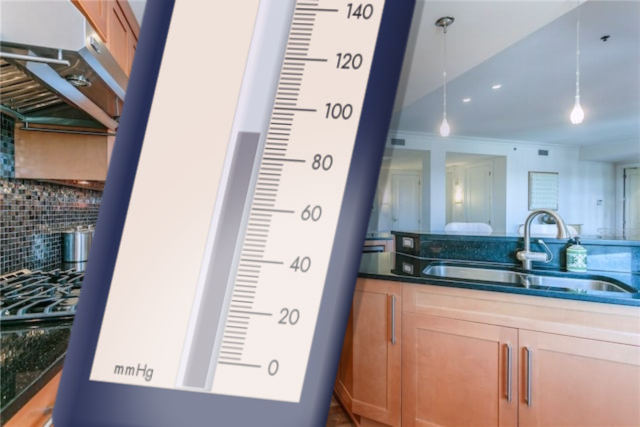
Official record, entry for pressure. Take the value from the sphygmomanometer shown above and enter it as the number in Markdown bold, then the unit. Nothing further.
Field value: **90** mmHg
